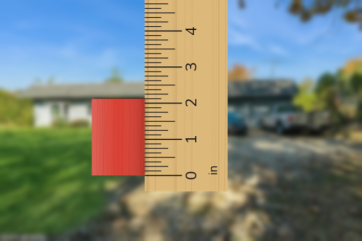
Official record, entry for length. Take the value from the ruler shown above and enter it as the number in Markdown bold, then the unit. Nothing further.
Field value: **2.125** in
